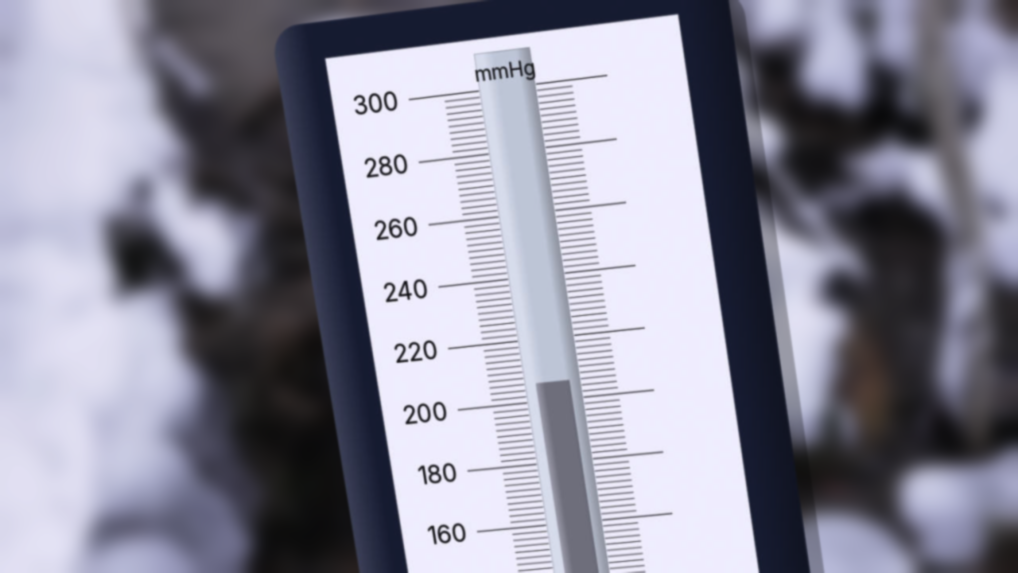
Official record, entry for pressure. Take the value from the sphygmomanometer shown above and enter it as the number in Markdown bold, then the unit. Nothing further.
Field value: **206** mmHg
